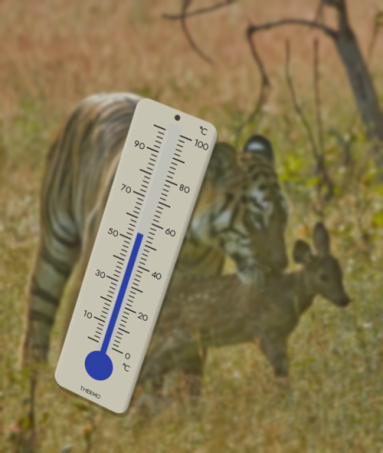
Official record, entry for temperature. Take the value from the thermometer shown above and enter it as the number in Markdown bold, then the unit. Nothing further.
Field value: **54** °C
